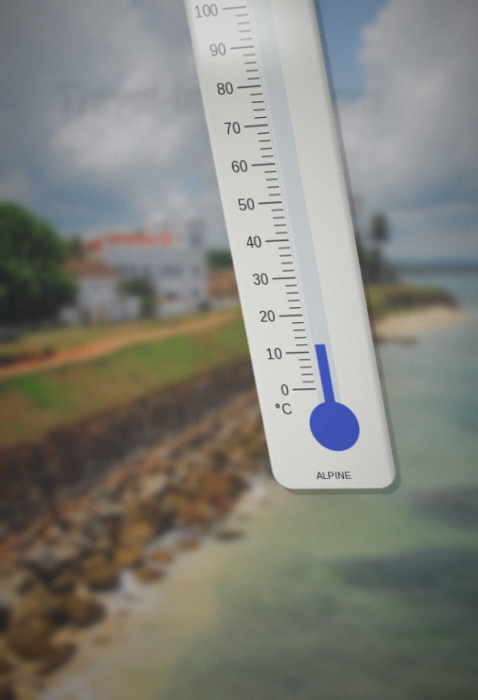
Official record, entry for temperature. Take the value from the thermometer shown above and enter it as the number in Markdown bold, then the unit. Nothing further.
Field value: **12** °C
